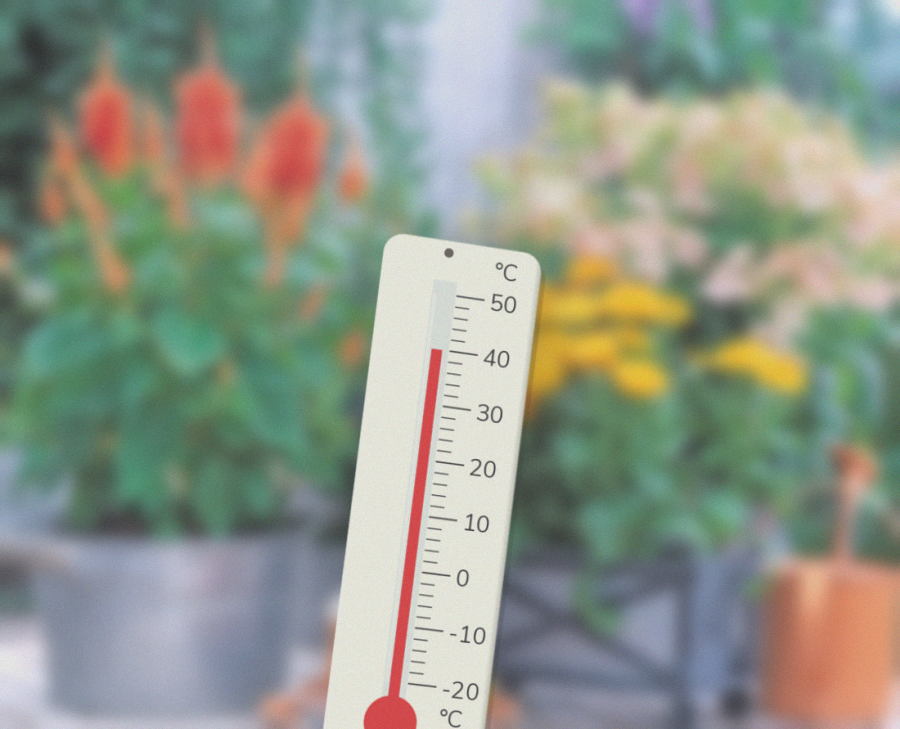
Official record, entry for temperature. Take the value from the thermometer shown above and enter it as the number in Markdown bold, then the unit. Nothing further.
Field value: **40** °C
